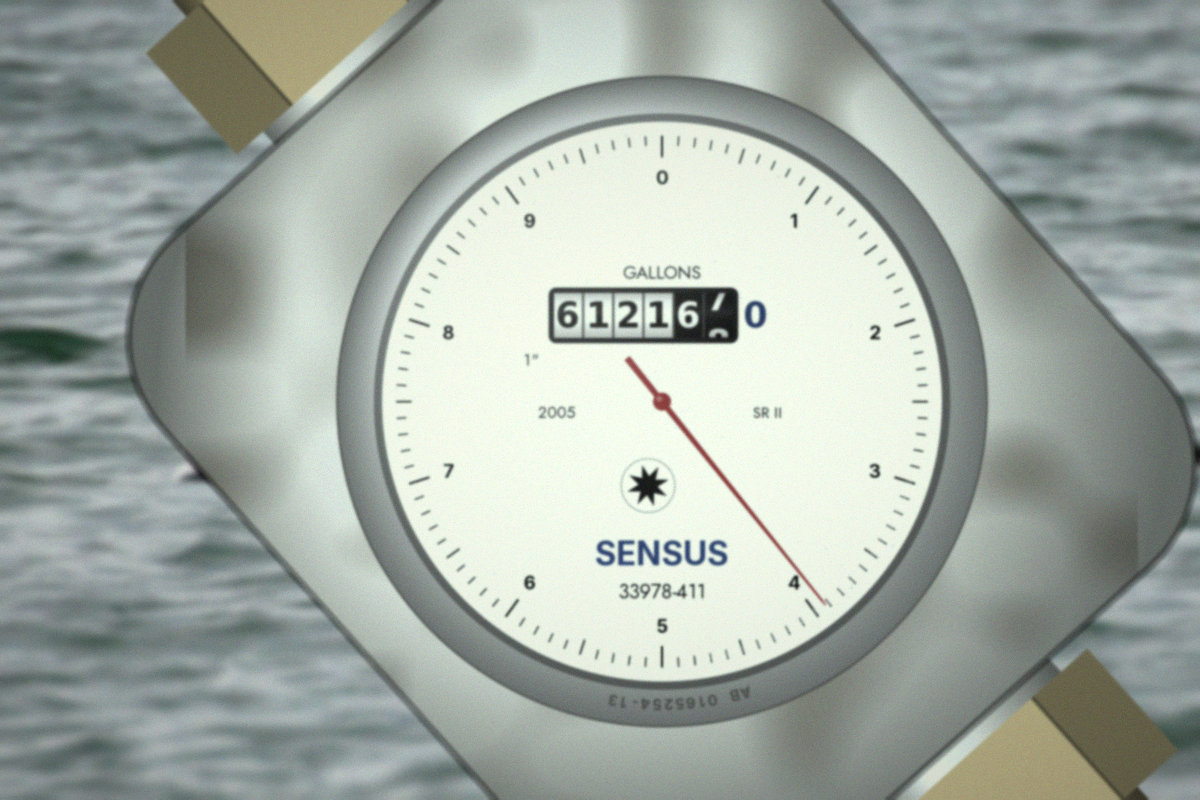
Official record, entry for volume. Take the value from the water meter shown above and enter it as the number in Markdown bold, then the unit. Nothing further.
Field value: **6121673.9** gal
